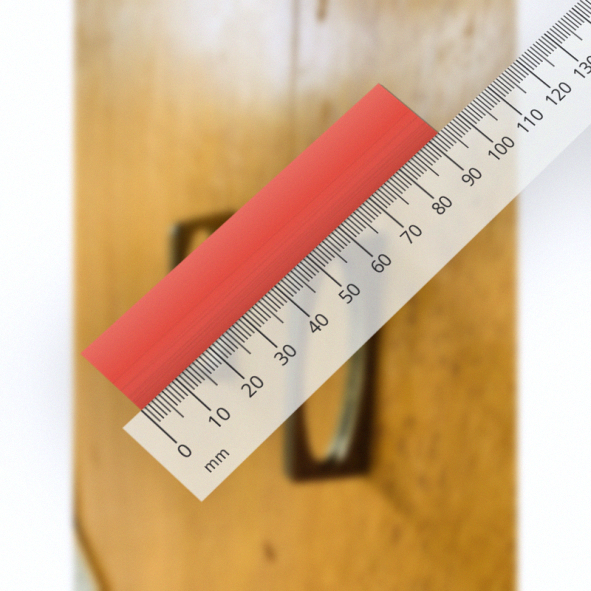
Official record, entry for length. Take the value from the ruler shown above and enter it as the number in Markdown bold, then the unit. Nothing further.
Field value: **93** mm
